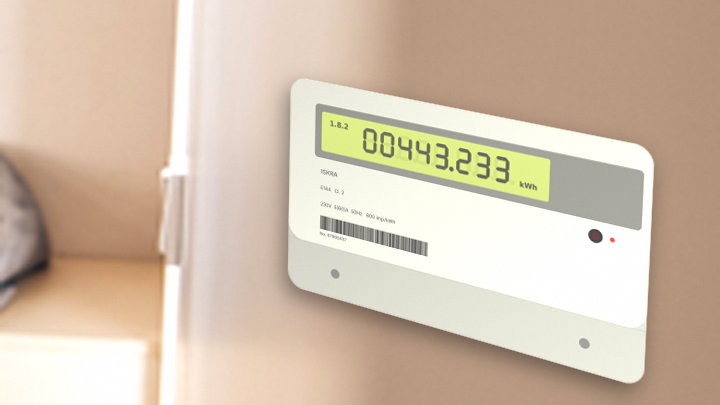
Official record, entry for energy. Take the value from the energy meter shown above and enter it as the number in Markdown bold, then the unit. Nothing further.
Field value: **443.233** kWh
